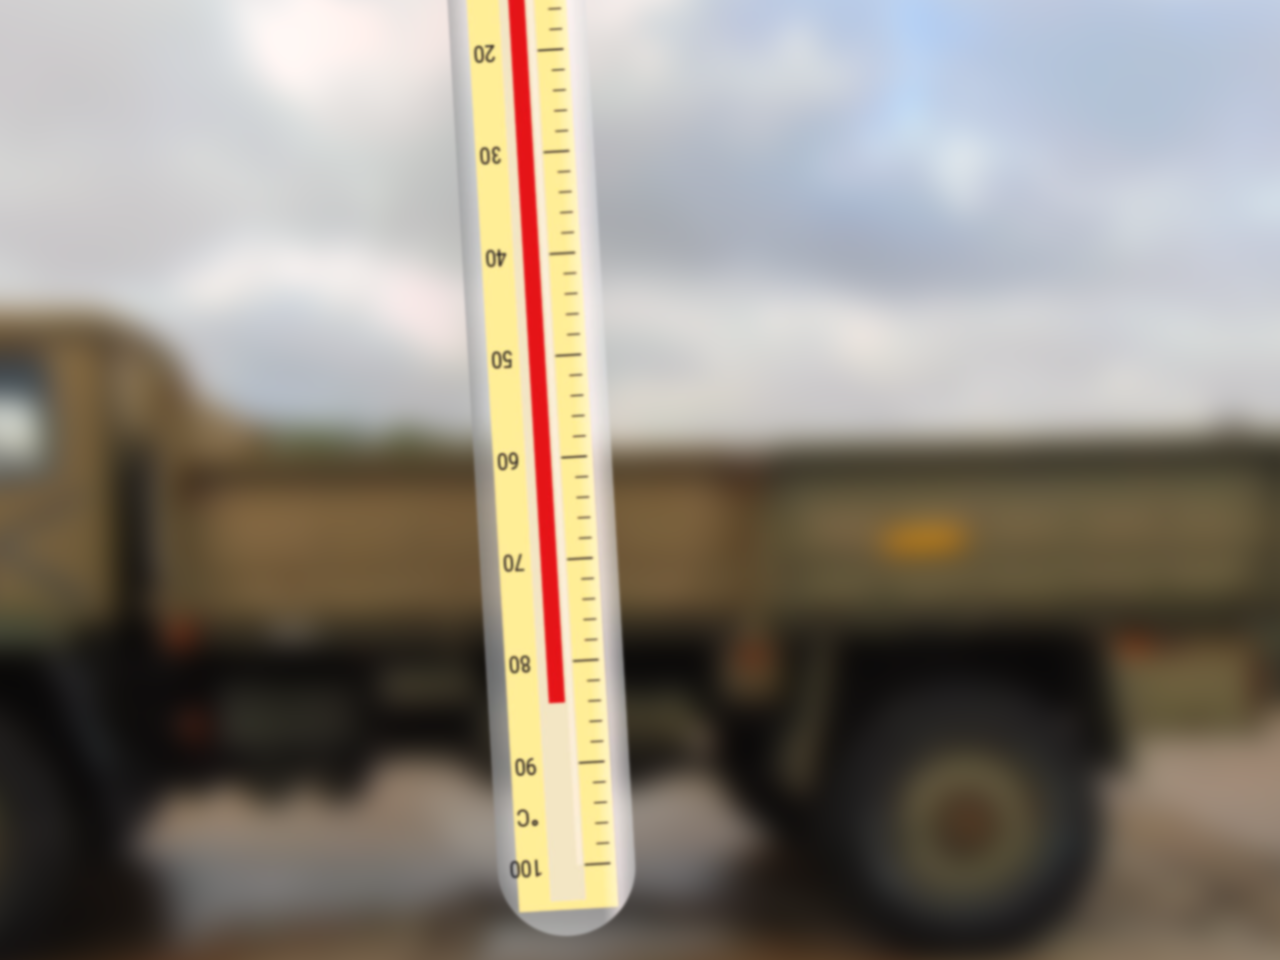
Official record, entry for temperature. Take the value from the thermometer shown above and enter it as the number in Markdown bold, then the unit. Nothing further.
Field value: **84** °C
